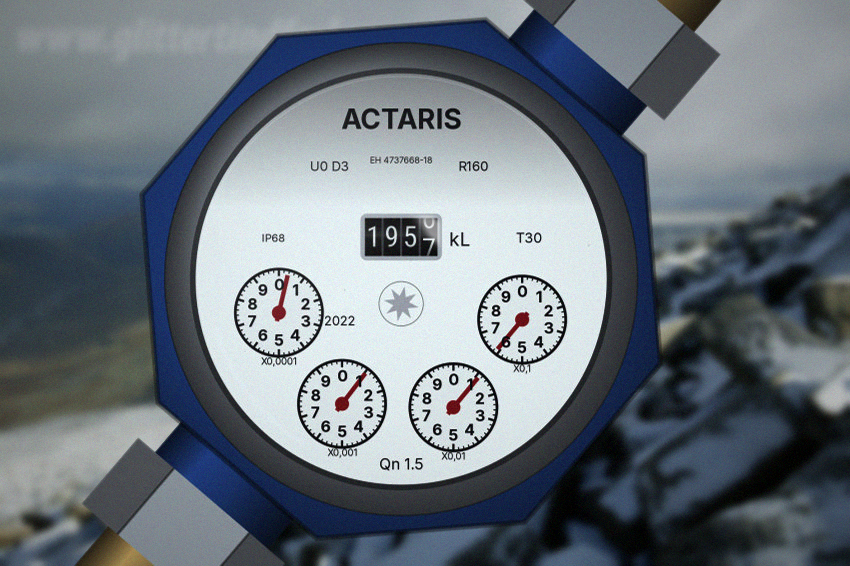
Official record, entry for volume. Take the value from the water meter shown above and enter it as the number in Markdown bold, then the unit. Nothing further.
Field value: **1956.6110** kL
